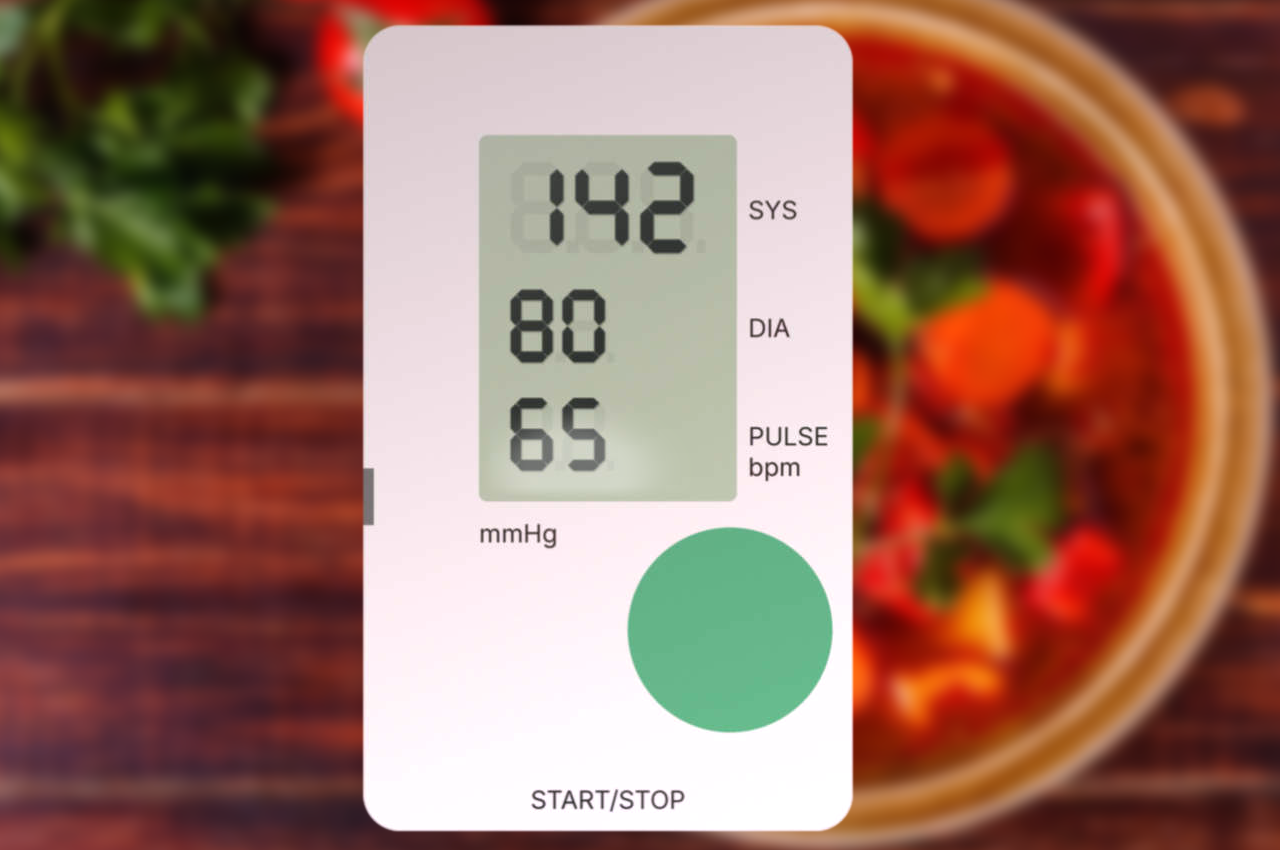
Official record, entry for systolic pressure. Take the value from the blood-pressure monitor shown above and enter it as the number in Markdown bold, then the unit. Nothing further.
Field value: **142** mmHg
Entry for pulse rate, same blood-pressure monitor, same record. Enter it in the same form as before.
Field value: **65** bpm
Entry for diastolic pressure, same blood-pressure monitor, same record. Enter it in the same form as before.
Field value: **80** mmHg
